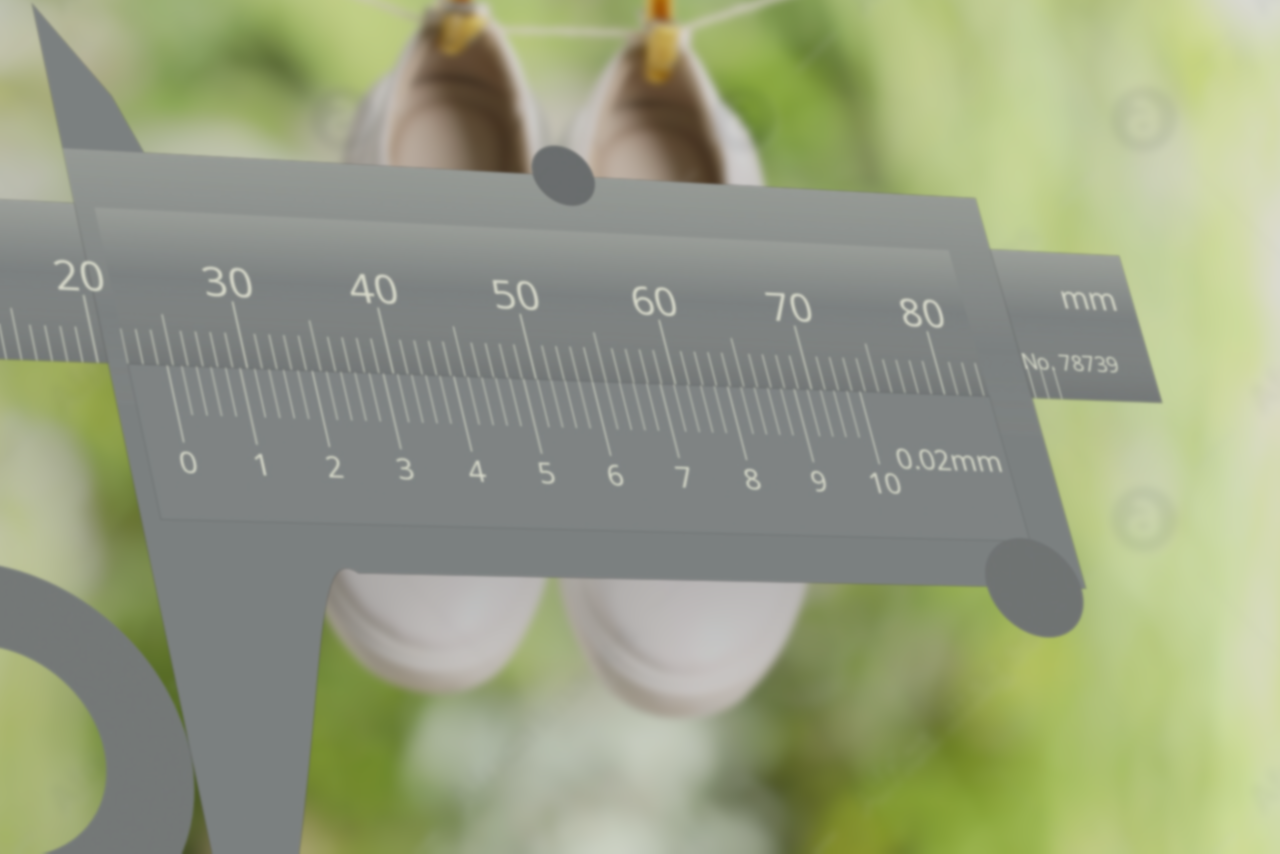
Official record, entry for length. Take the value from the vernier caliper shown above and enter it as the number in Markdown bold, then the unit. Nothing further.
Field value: **24.6** mm
